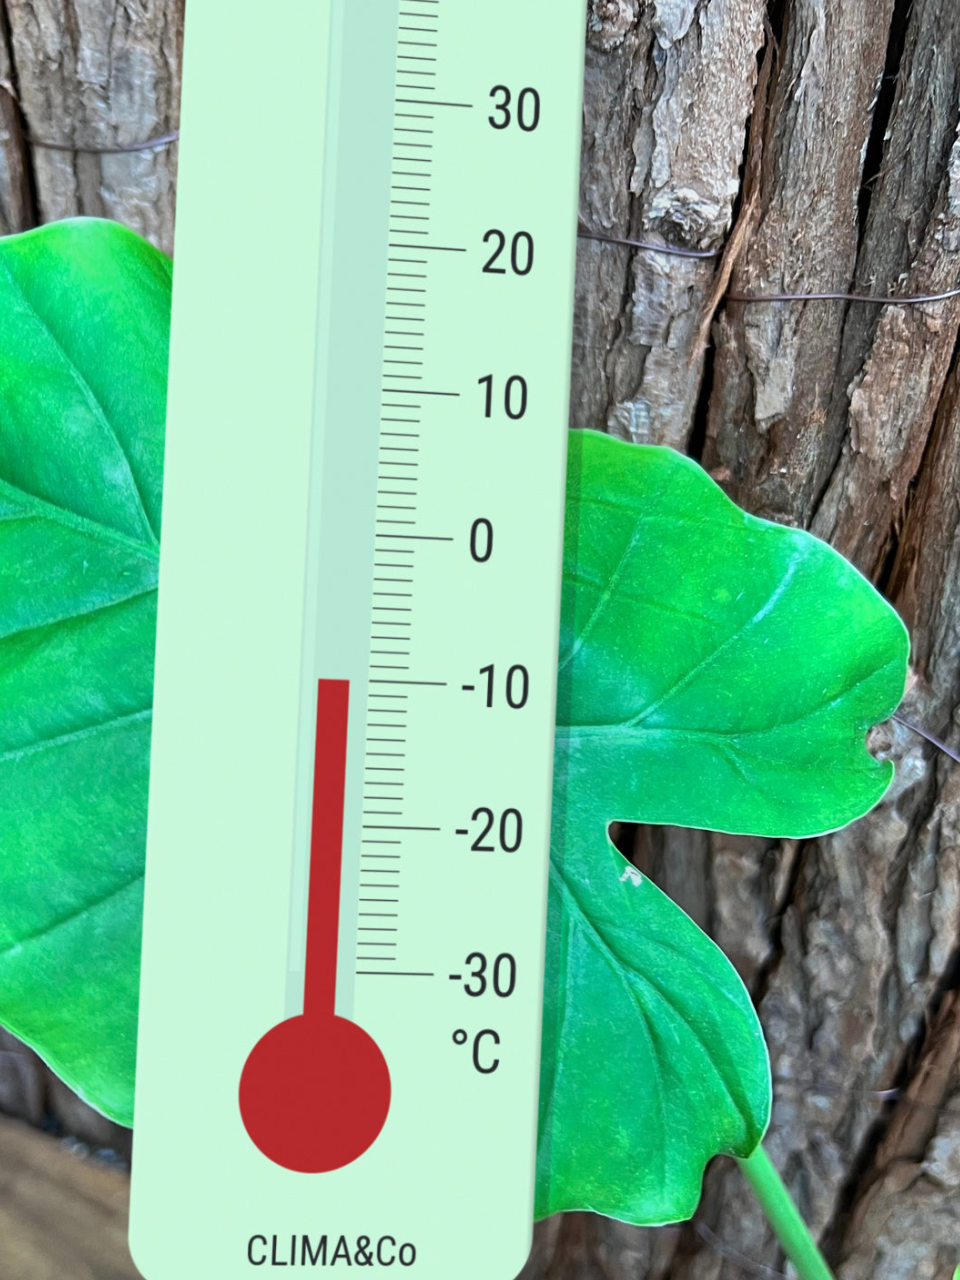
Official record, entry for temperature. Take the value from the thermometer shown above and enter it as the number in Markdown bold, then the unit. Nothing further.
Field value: **-10** °C
